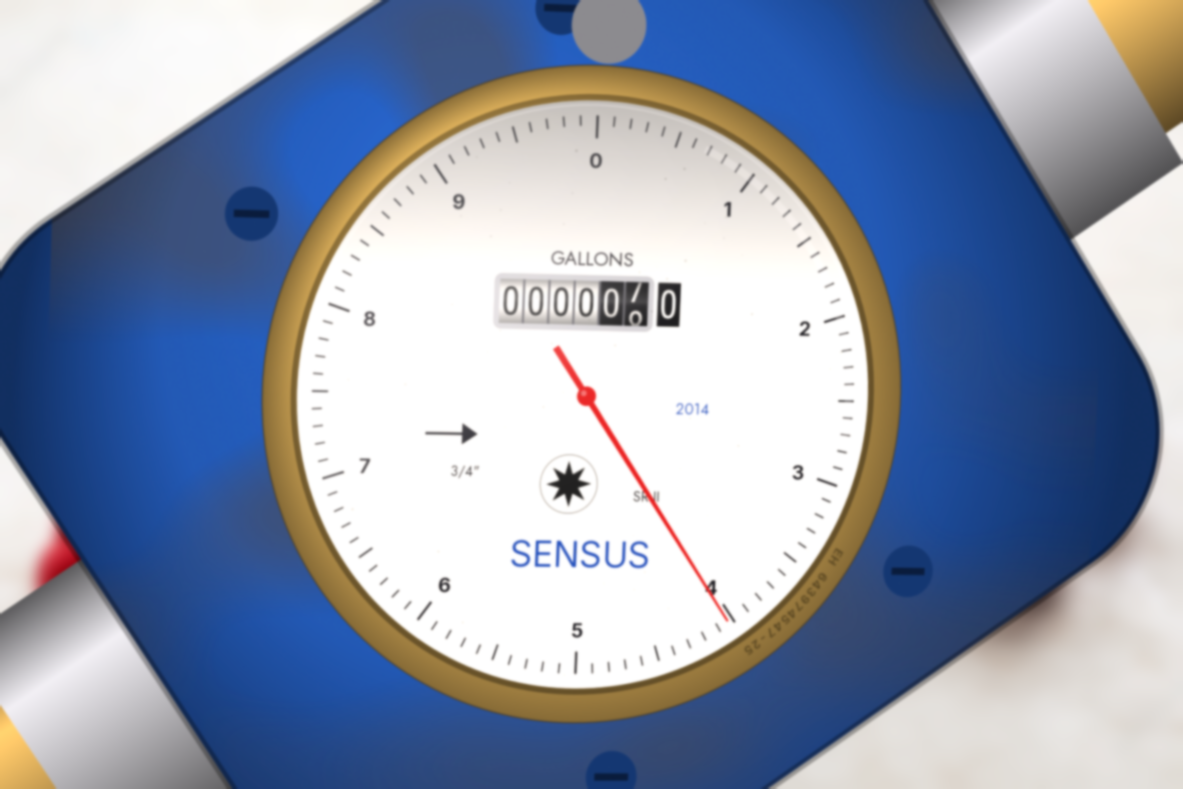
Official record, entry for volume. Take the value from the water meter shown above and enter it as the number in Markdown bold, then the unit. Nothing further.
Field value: **74.0** gal
